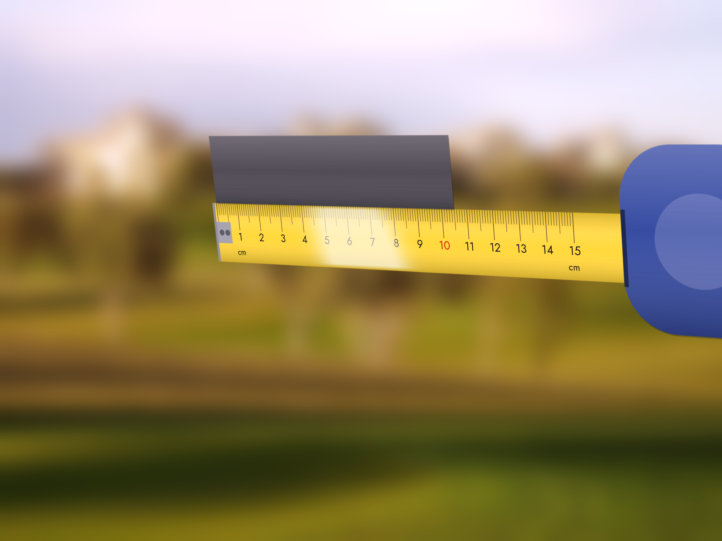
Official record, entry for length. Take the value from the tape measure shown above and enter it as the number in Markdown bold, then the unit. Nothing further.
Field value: **10.5** cm
